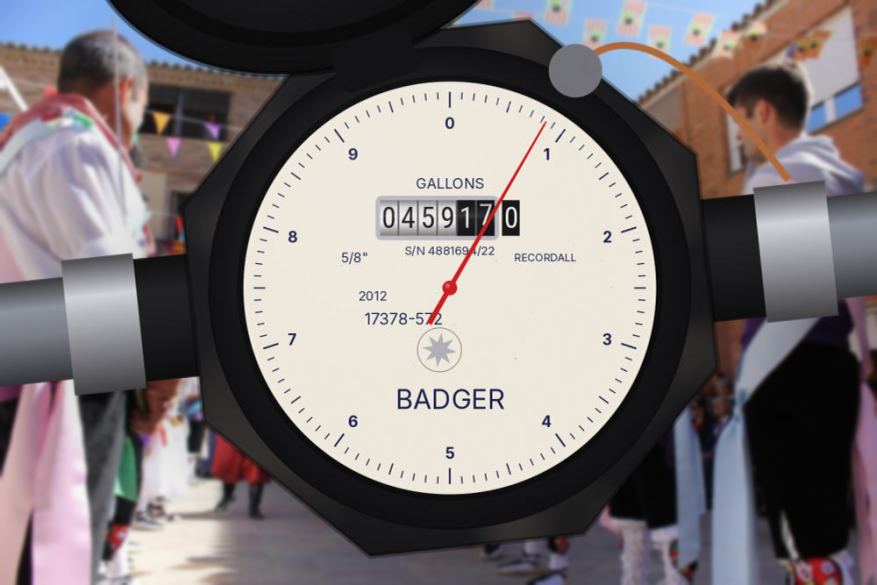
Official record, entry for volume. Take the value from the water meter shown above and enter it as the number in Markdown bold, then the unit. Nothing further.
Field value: **459170.8** gal
